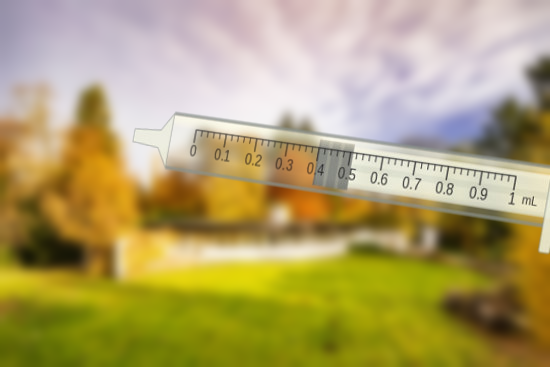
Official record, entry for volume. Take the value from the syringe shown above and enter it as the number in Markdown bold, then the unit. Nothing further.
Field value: **0.4** mL
